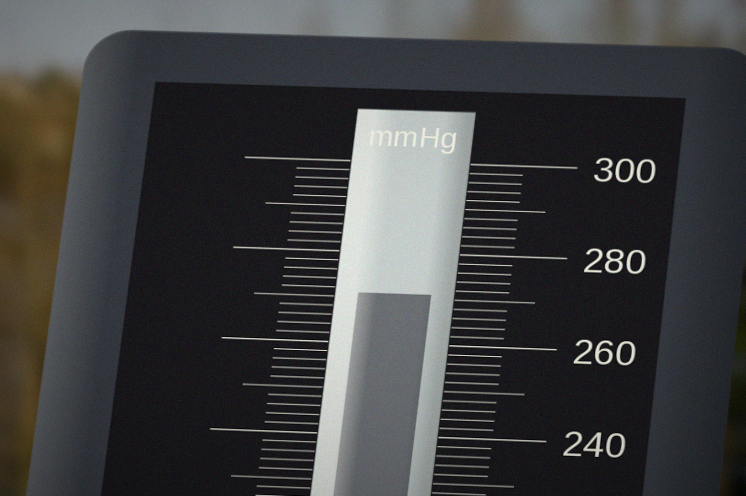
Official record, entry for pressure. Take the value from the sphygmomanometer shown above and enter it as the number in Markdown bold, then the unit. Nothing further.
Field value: **271** mmHg
